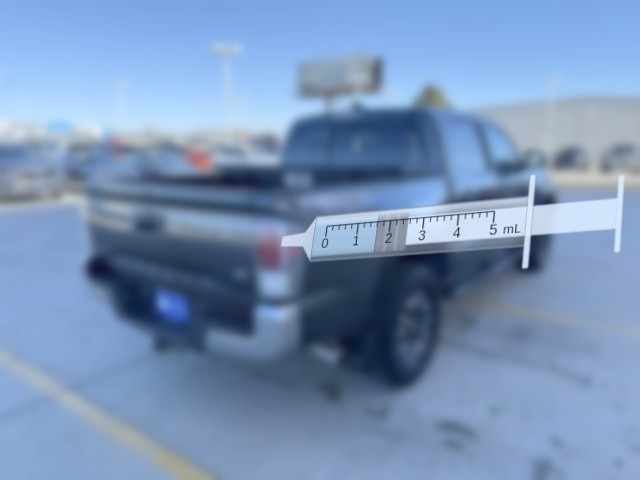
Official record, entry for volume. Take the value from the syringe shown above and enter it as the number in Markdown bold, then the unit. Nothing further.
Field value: **1.6** mL
